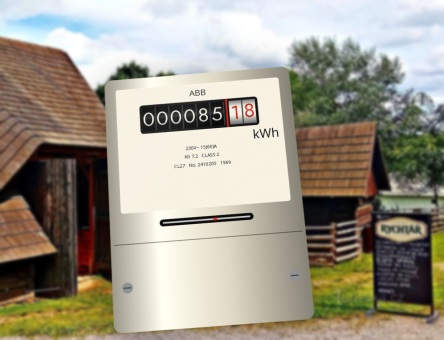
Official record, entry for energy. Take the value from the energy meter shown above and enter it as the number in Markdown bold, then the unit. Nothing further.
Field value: **85.18** kWh
